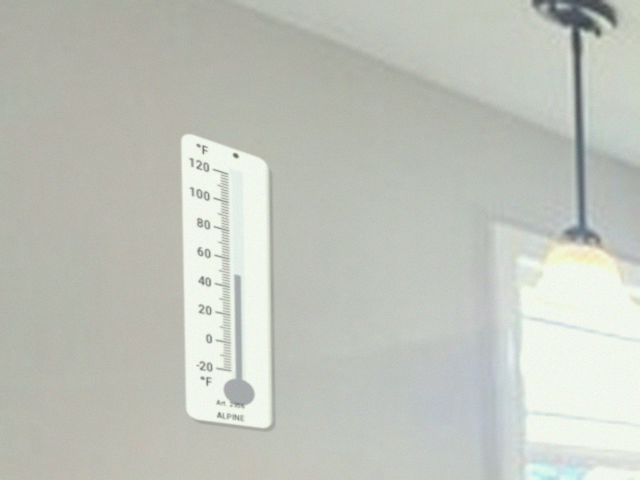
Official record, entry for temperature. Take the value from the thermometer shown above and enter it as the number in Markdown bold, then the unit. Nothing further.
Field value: **50** °F
